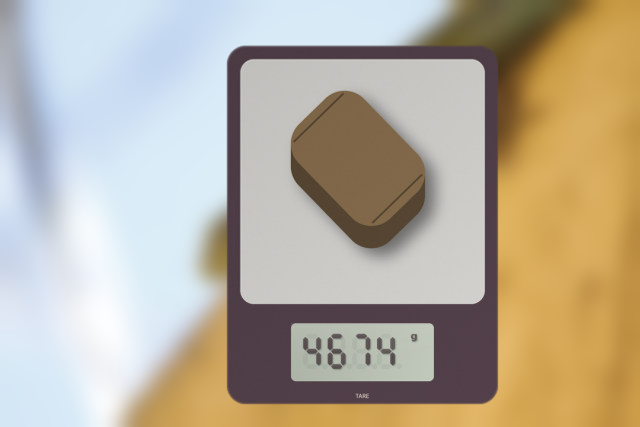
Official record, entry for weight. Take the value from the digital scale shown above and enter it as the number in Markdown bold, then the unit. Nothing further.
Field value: **4674** g
